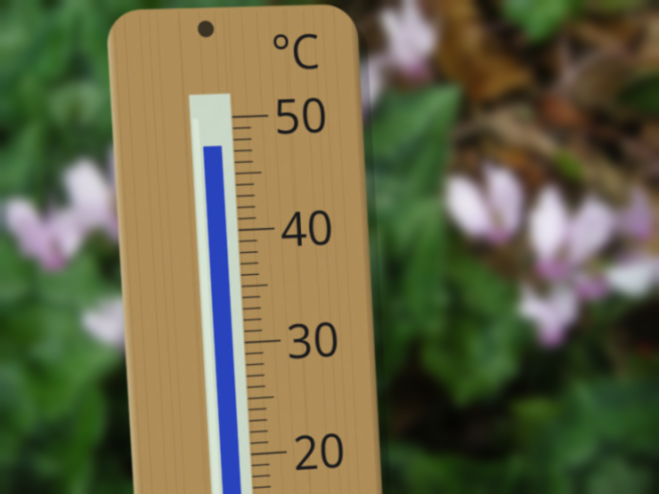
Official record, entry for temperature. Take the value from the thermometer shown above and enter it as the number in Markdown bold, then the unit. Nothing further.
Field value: **47.5** °C
